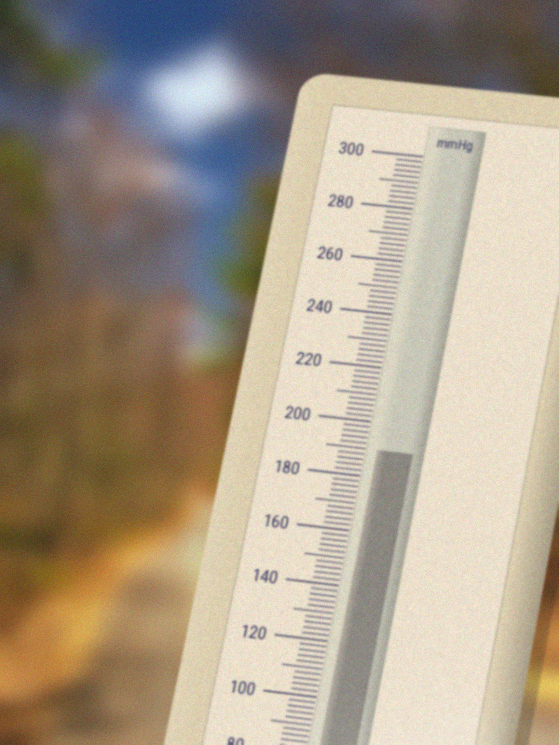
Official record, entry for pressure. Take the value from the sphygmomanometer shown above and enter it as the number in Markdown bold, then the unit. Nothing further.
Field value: **190** mmHg
